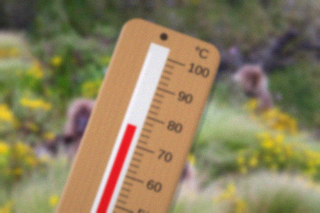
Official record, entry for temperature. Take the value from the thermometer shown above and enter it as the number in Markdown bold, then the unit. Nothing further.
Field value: **76** °C
